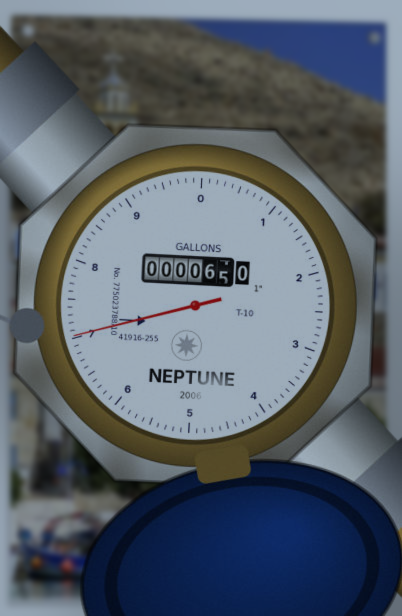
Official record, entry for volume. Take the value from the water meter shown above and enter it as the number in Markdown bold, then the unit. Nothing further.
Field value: **647.0** gal
